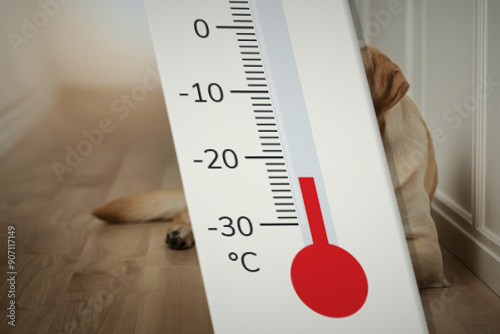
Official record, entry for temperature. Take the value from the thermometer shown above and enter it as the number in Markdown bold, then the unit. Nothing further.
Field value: **-23** °C
